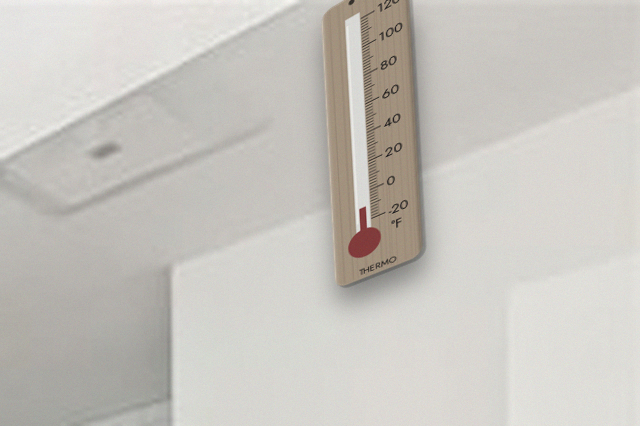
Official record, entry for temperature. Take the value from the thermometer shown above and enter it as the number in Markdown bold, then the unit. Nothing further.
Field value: **-10** °F
